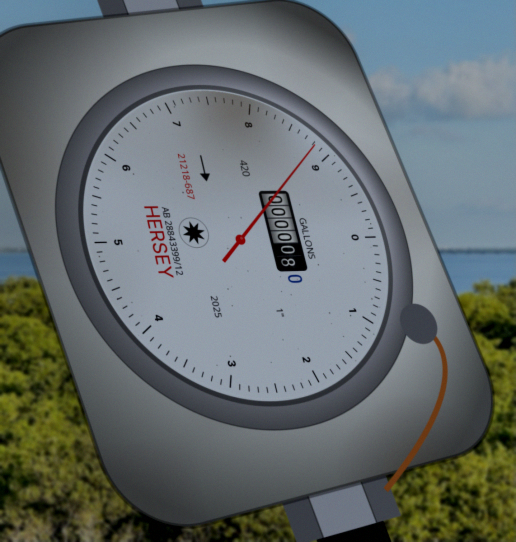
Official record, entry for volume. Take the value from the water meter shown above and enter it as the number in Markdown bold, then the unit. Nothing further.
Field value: **78.8** gal
